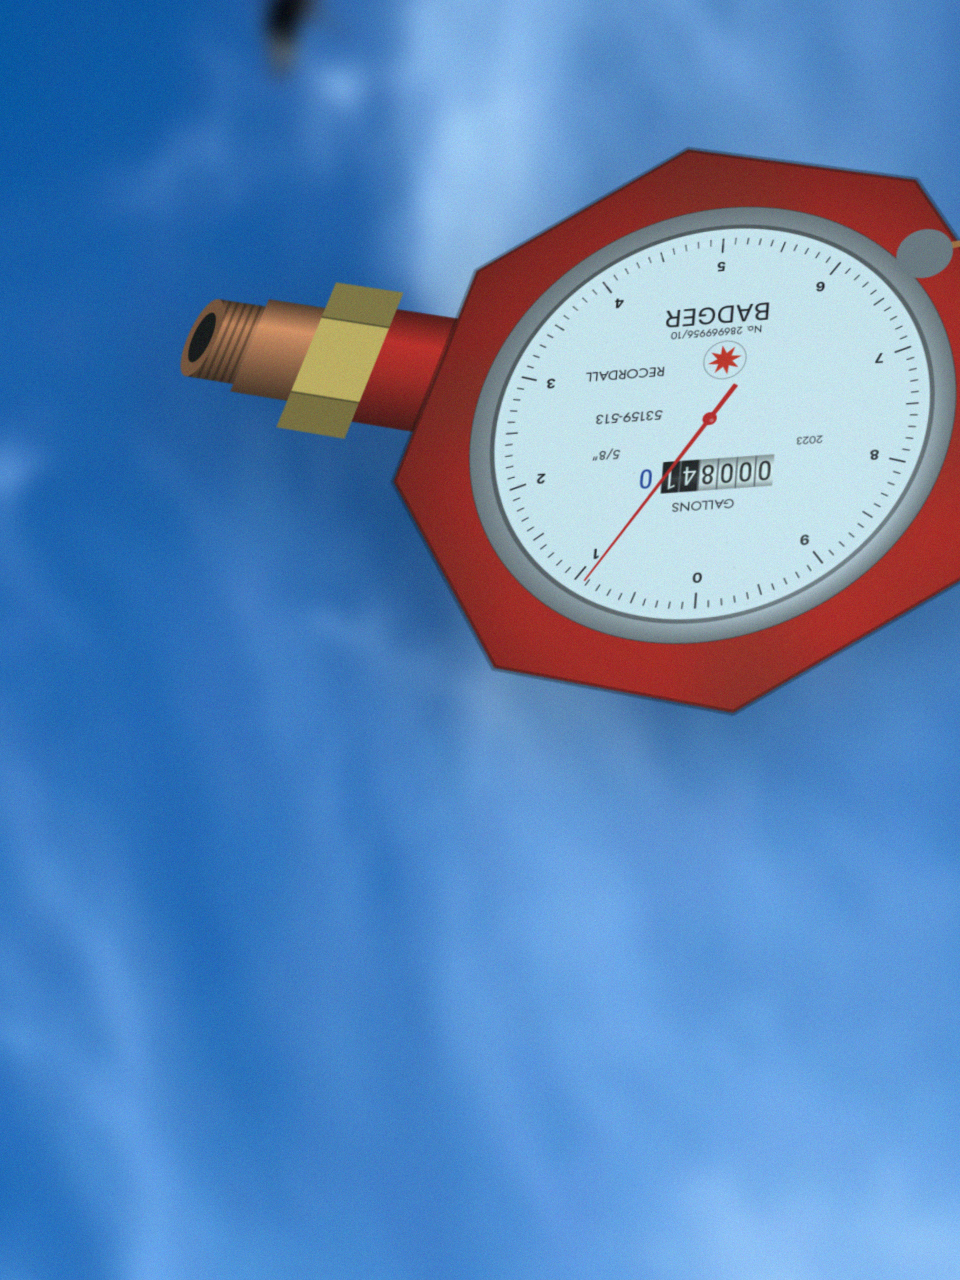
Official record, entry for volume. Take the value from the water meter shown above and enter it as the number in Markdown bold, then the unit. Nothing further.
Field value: **8410.9** gal
